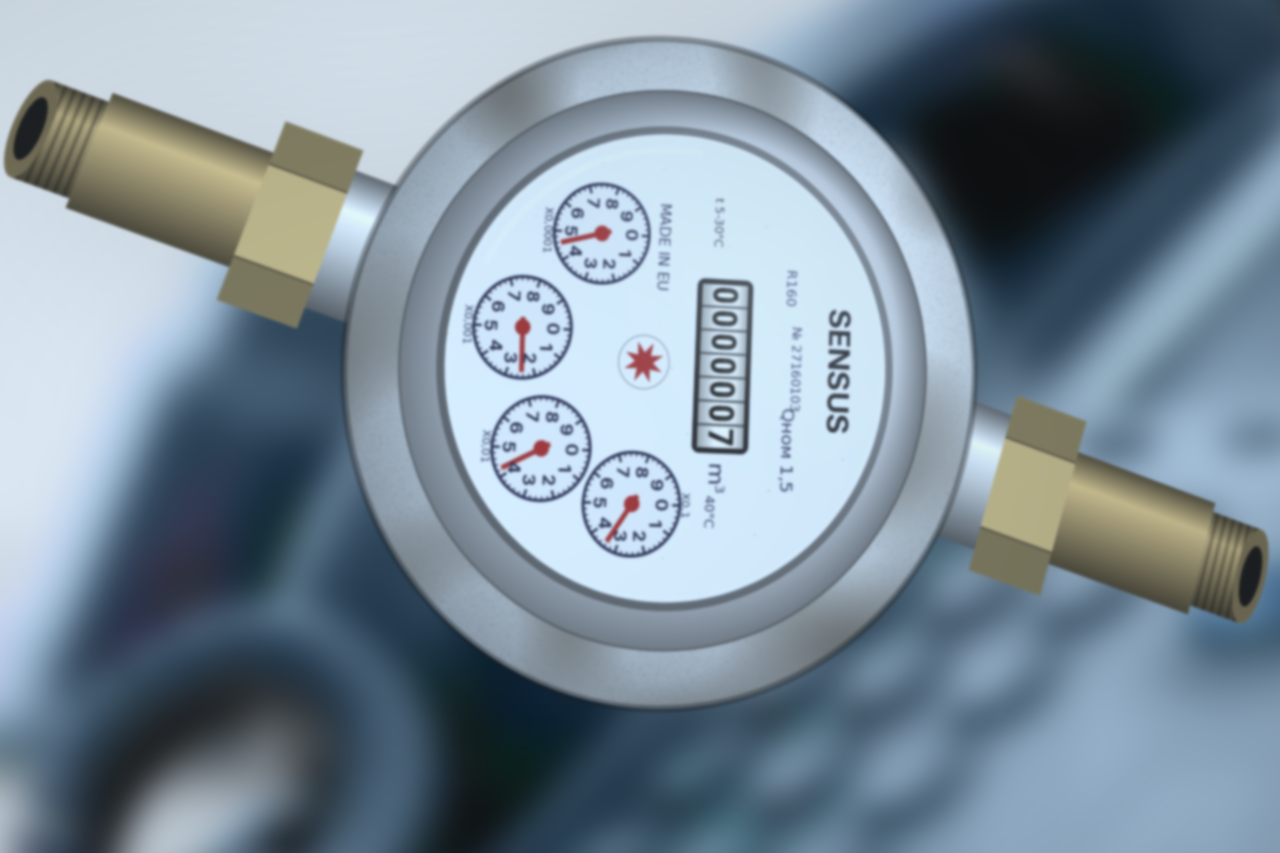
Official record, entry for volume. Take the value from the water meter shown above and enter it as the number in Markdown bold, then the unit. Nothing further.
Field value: **7.3424** m³
